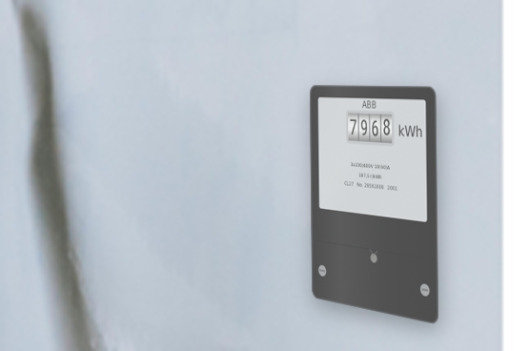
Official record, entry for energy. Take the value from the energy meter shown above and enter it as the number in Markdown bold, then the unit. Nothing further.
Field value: **7968** kWh
